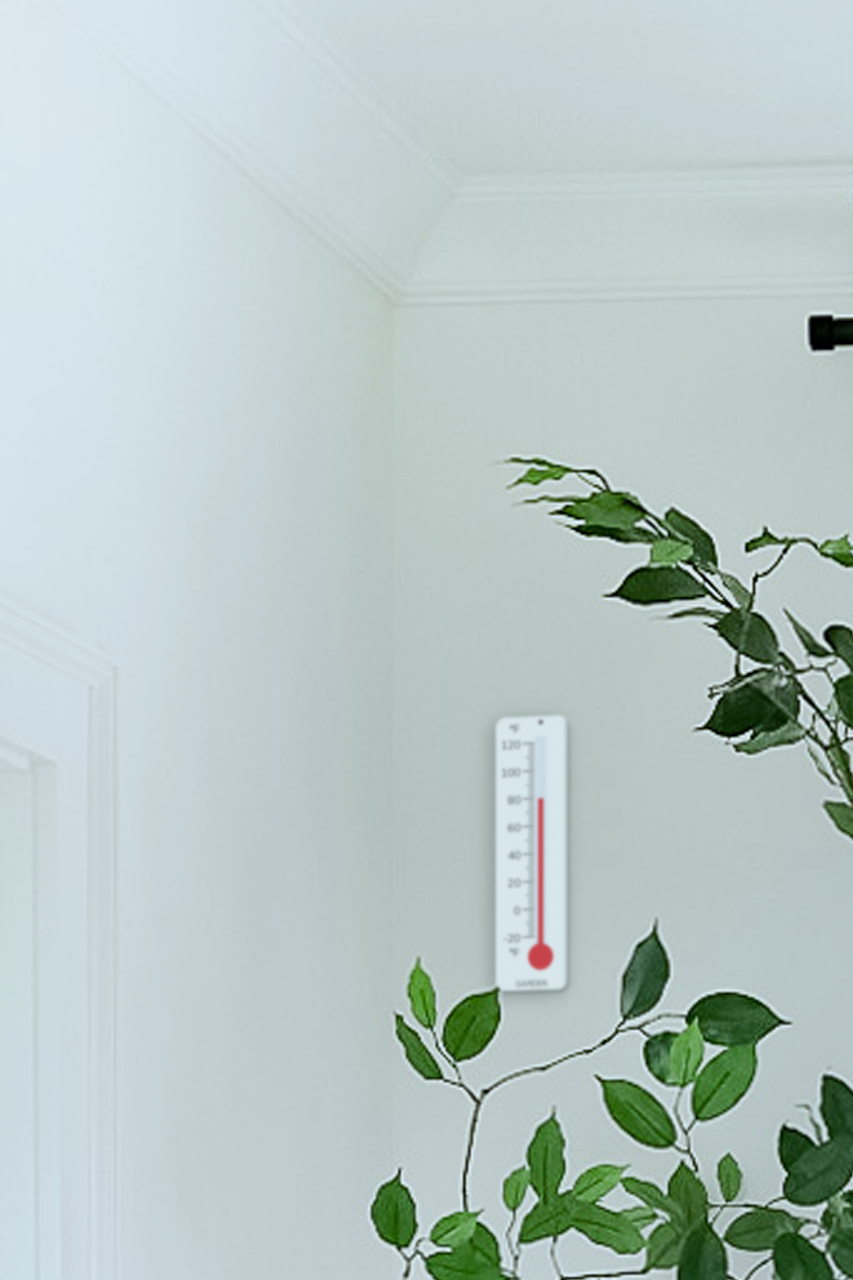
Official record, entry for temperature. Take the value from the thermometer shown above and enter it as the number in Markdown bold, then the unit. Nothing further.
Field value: **80** °F
